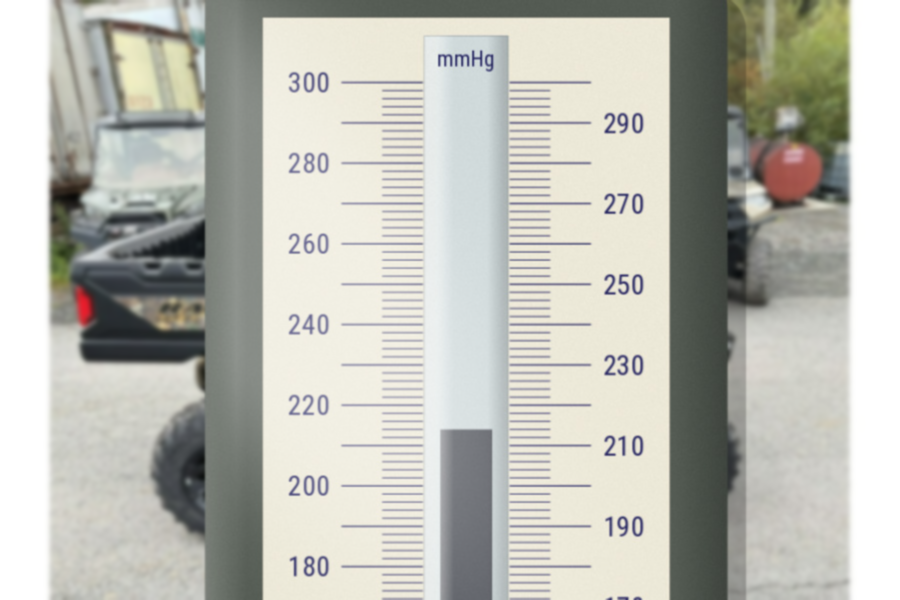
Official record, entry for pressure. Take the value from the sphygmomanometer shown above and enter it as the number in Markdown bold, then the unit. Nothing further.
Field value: **214** mmHg
